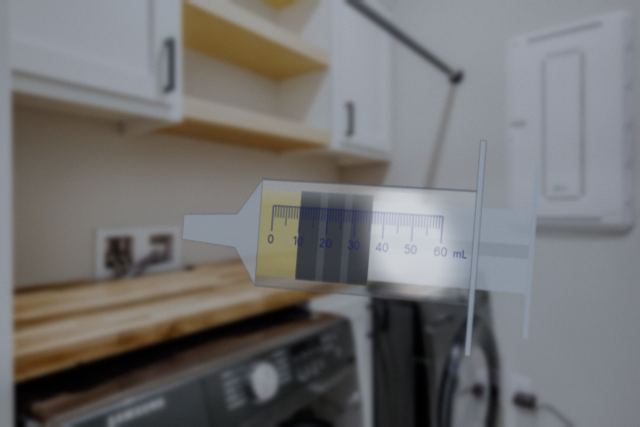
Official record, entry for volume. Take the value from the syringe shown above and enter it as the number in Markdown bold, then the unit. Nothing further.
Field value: **10** mL
